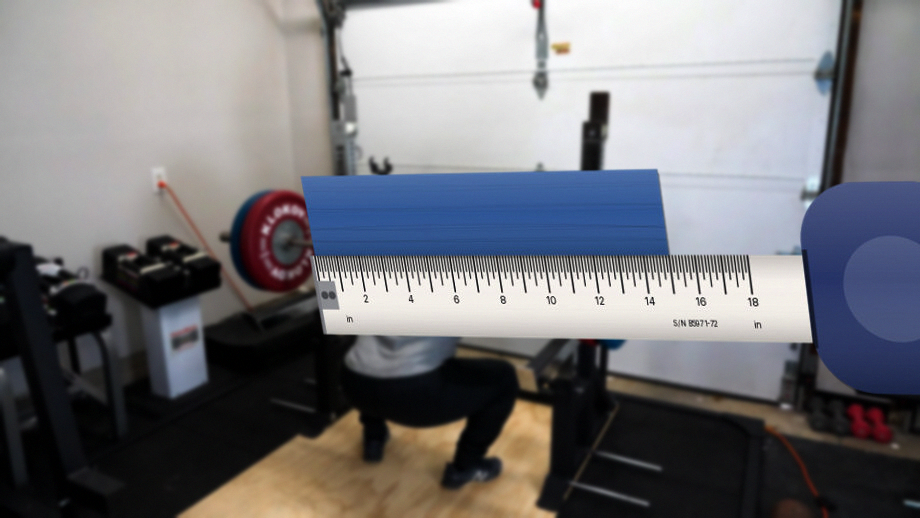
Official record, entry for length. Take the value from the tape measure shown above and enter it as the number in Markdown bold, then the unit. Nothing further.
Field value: **15** in
